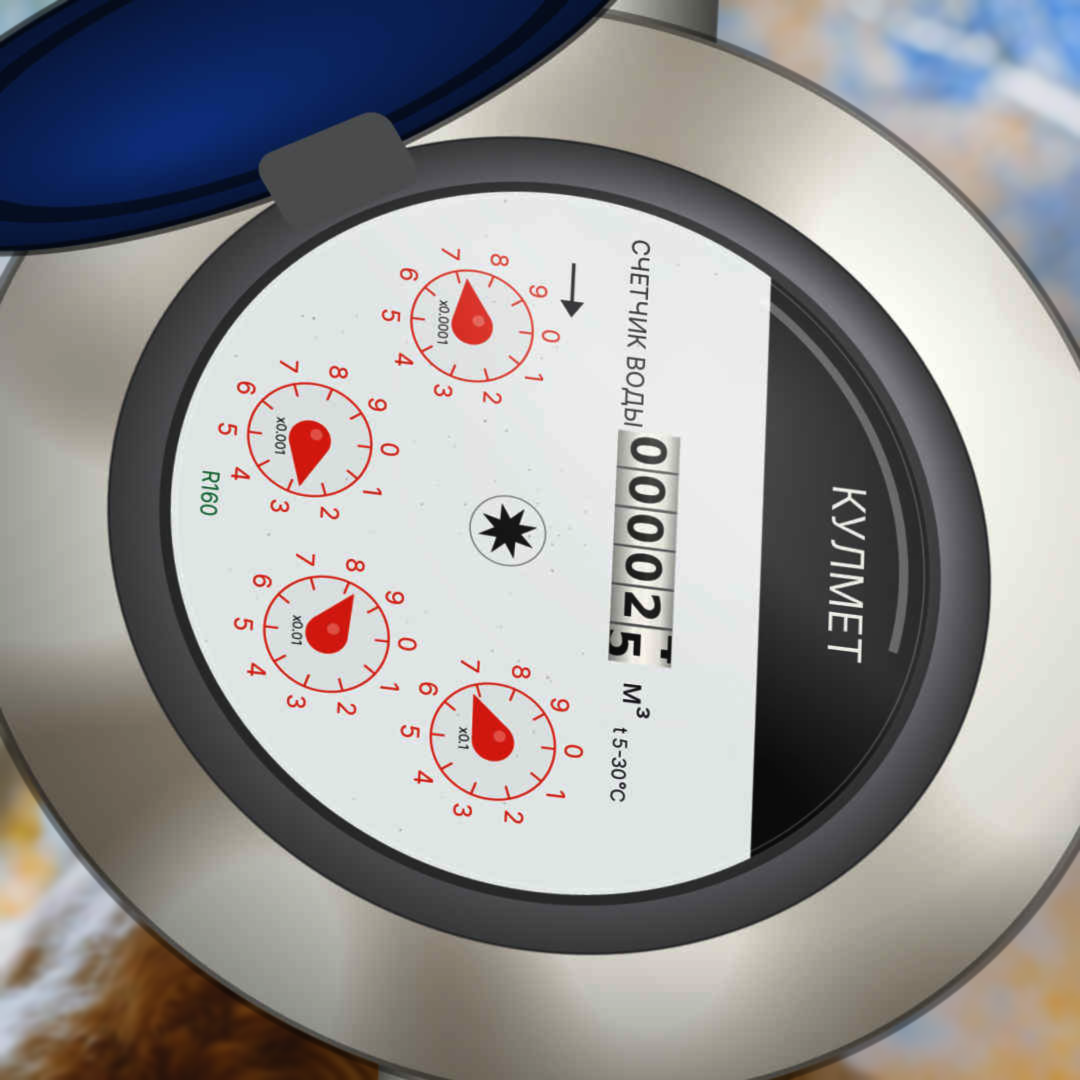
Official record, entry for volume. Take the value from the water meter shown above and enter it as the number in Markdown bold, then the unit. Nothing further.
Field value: **24.6827** m³
